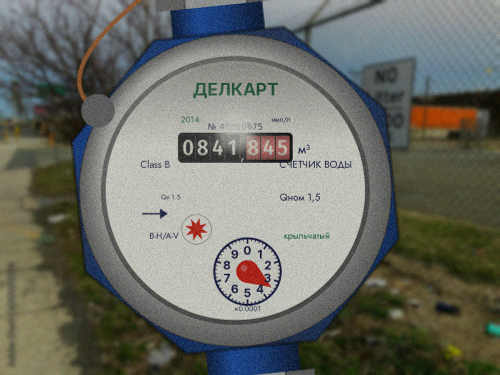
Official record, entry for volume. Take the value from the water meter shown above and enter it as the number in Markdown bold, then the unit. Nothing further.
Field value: **841.8453** m³
